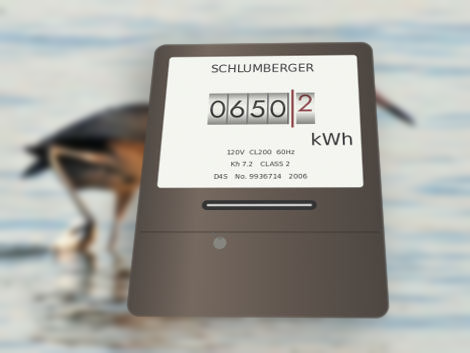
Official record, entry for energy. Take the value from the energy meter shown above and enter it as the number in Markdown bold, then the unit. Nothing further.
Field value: **650.2** kWh
